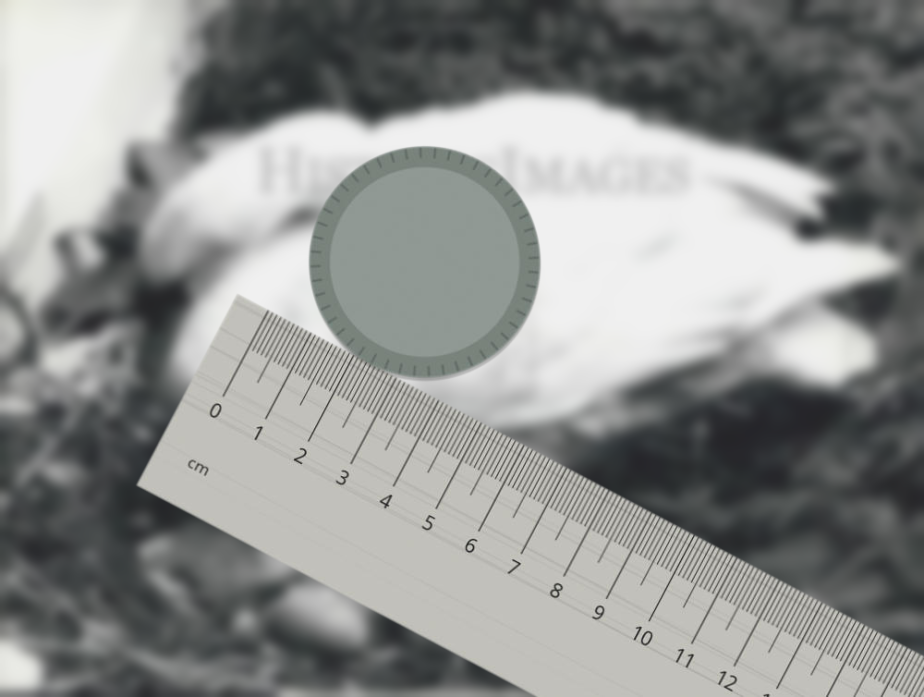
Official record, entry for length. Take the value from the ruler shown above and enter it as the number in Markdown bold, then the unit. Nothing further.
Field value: **4.8** cm
